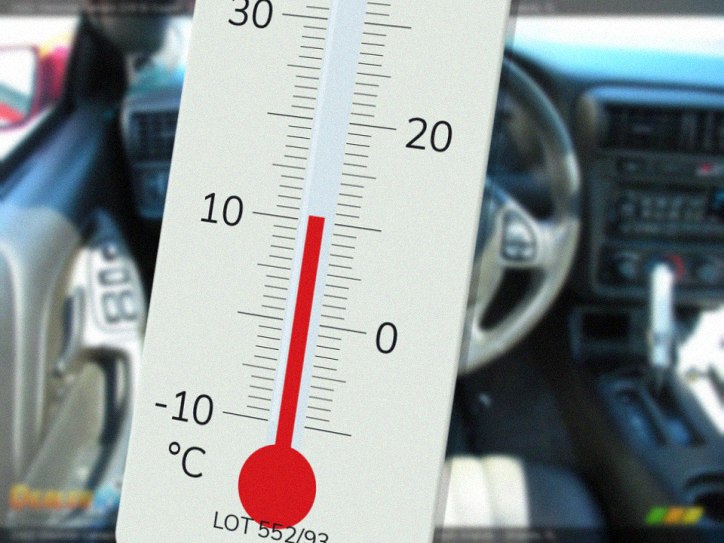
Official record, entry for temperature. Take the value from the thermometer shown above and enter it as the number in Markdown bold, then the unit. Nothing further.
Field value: **10.5** °C
